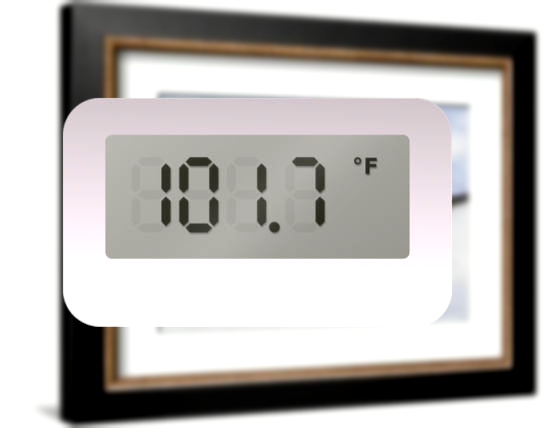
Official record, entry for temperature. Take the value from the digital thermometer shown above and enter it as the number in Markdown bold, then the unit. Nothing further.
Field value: **101.7** °F
